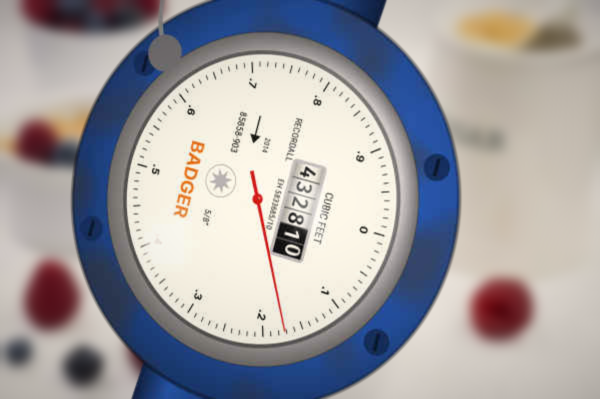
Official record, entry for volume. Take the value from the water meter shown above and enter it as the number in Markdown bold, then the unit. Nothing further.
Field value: **432810.17** ft³
